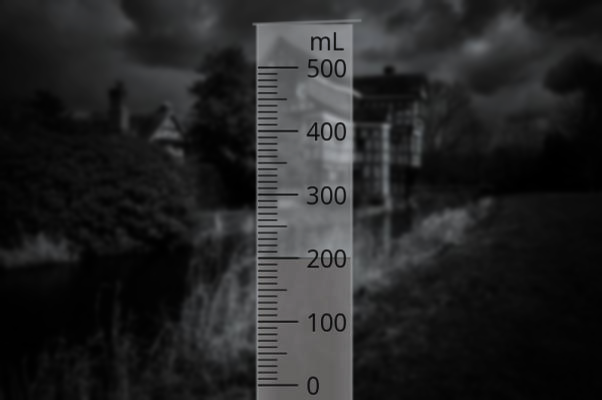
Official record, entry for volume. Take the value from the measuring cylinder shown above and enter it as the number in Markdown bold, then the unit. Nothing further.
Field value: **200** mL
